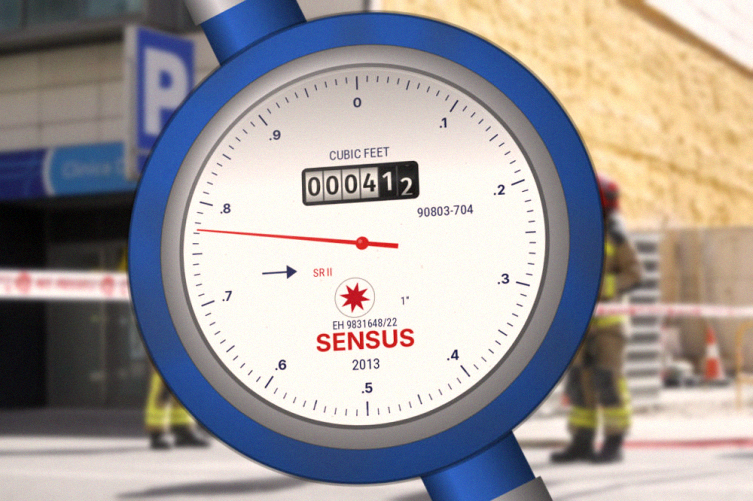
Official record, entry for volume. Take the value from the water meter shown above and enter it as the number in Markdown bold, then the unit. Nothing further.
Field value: **411.77** ft³
